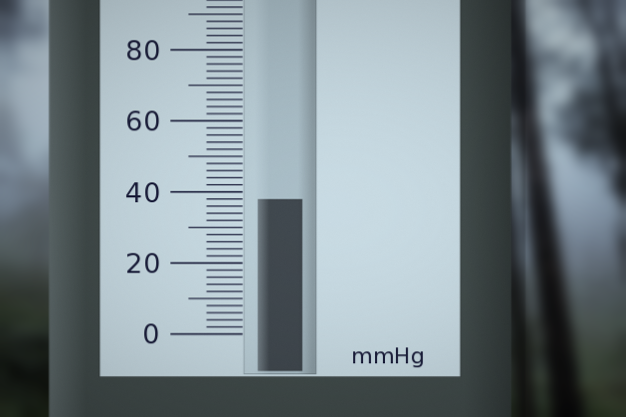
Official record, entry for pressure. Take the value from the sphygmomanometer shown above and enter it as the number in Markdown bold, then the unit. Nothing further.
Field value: **38** mmHg
